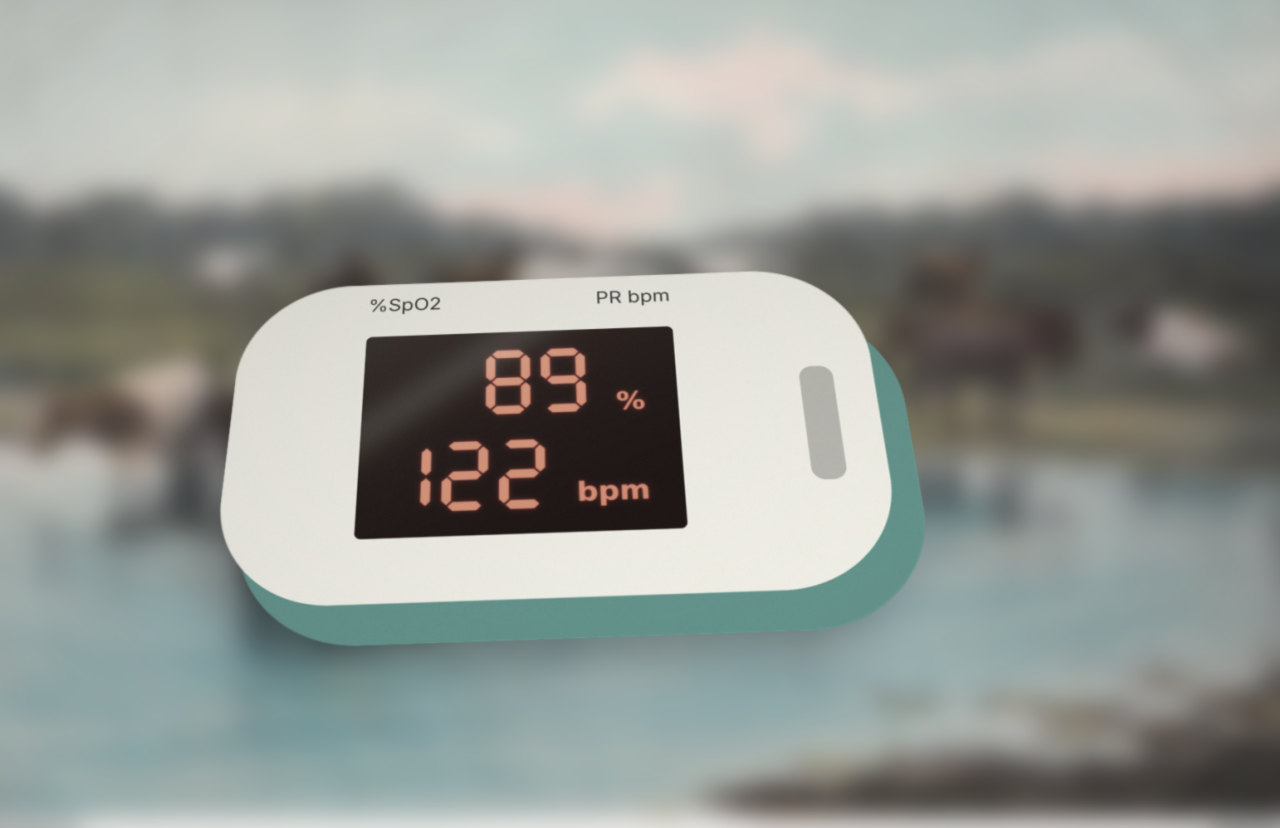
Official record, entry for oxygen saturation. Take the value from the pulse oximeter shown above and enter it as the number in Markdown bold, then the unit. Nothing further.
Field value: **89** %
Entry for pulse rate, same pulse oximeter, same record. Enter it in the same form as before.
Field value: **122** bpm
